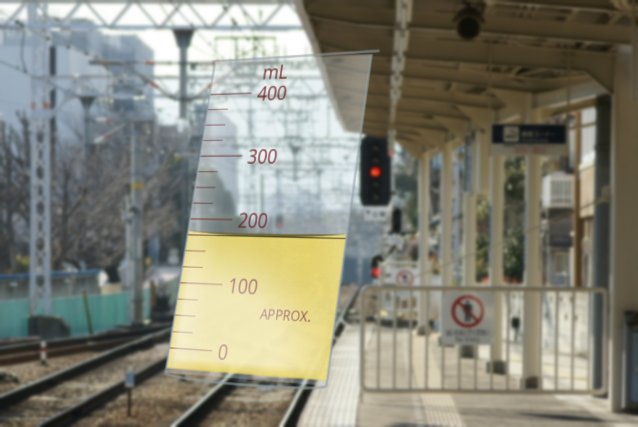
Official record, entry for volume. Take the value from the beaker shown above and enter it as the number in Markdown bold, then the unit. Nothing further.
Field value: **175** mL
